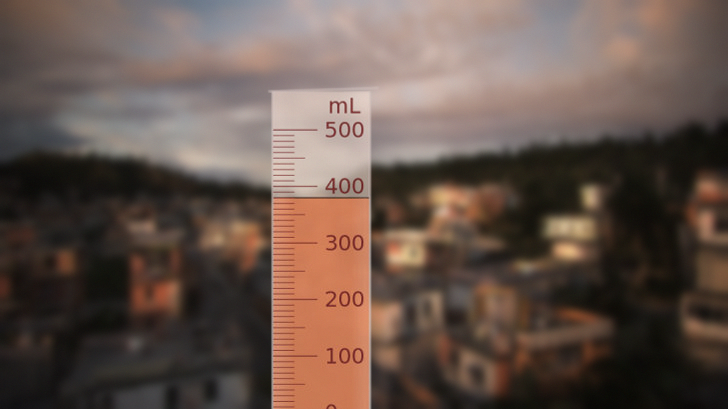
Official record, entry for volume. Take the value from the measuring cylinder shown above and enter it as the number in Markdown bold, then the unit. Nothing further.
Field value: **380** mL
